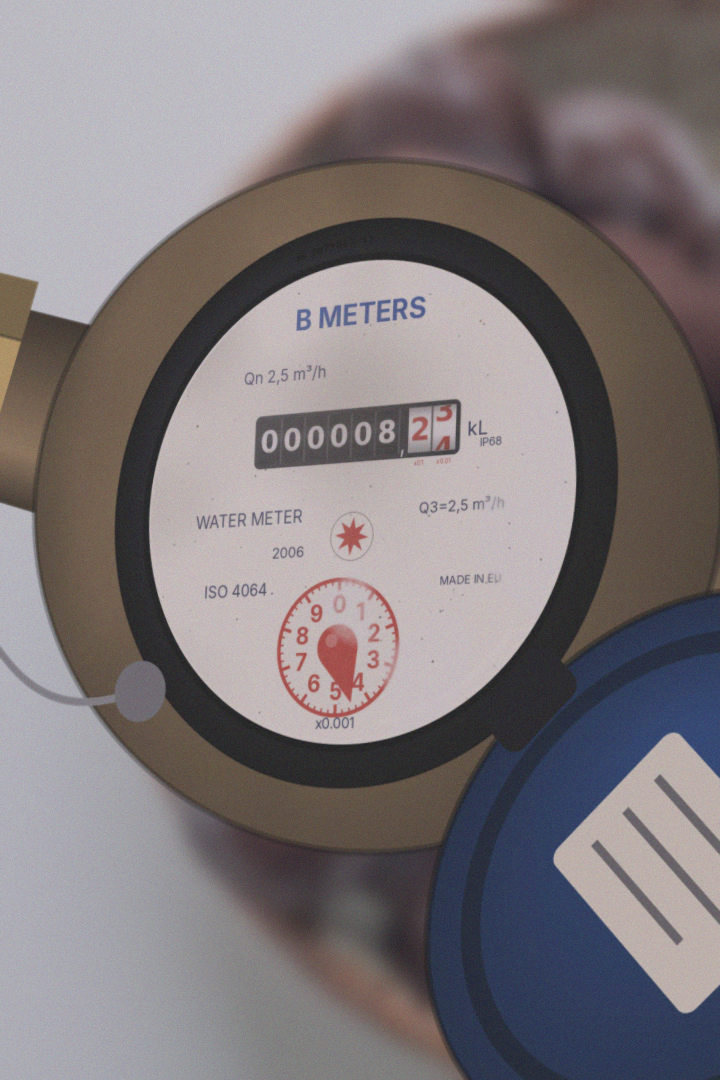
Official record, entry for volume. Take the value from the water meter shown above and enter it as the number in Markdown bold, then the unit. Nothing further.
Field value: **8.234** kL
